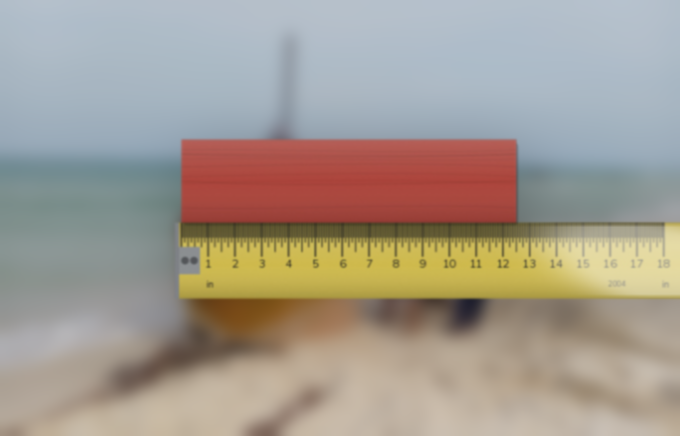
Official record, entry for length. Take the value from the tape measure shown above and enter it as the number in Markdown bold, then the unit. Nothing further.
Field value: **12.5** in
